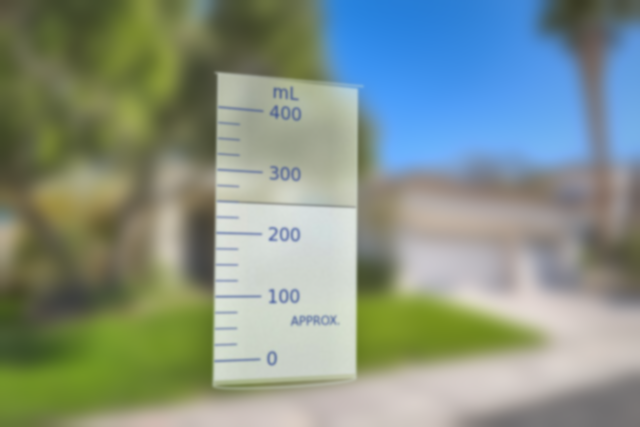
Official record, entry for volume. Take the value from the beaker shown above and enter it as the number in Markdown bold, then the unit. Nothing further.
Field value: **250** mL
